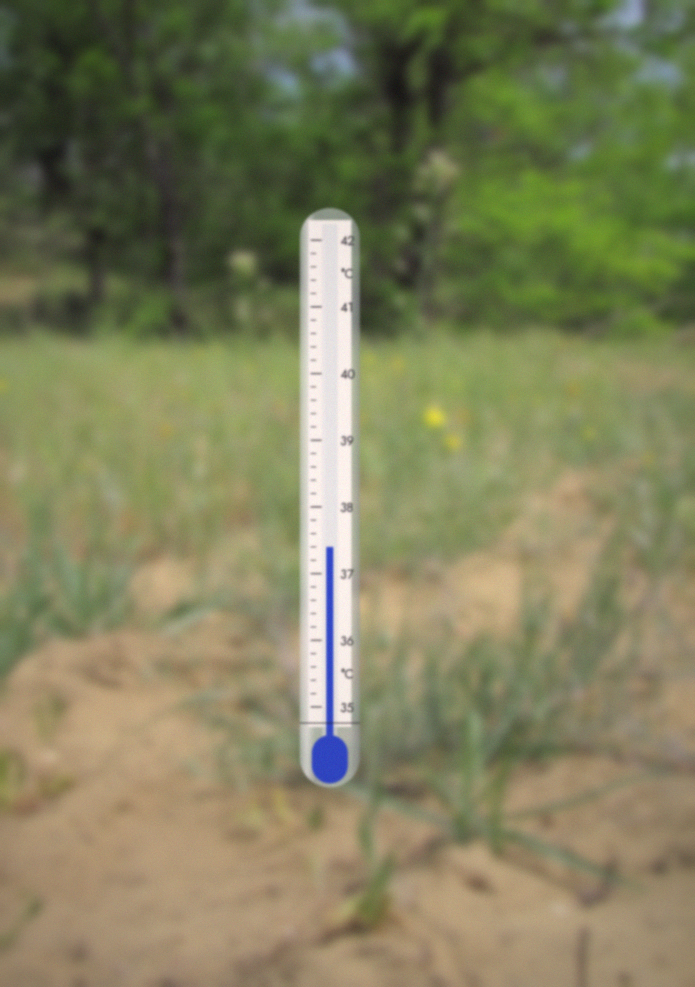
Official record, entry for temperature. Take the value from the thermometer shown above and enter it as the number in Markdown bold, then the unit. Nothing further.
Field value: **37.4** °C
